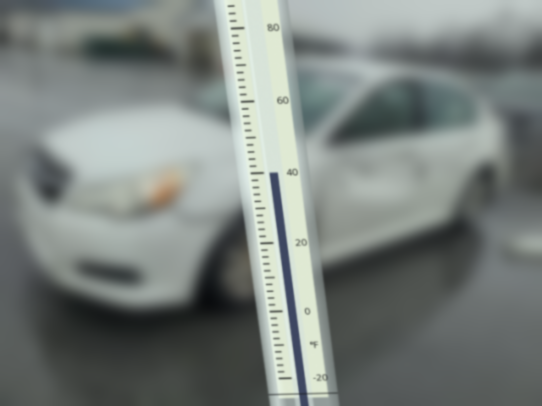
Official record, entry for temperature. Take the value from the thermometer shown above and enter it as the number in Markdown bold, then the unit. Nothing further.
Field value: **40** °F
